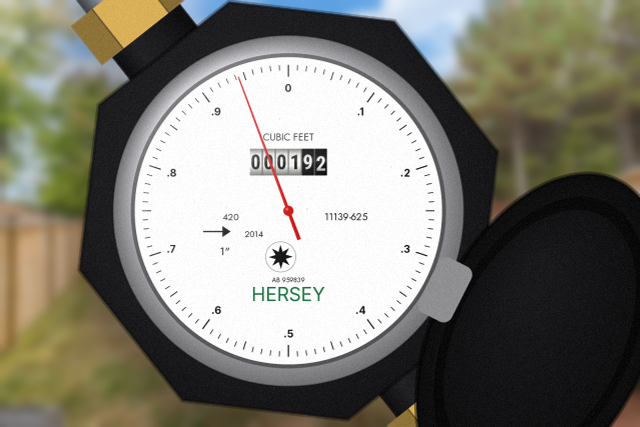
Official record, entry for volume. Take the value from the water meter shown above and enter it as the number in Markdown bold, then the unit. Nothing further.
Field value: **191.94** ft³
